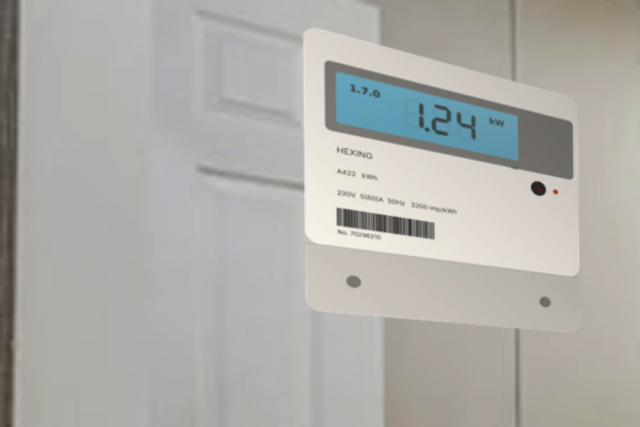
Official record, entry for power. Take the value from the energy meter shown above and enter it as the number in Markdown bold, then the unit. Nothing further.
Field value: **1.24** kW
